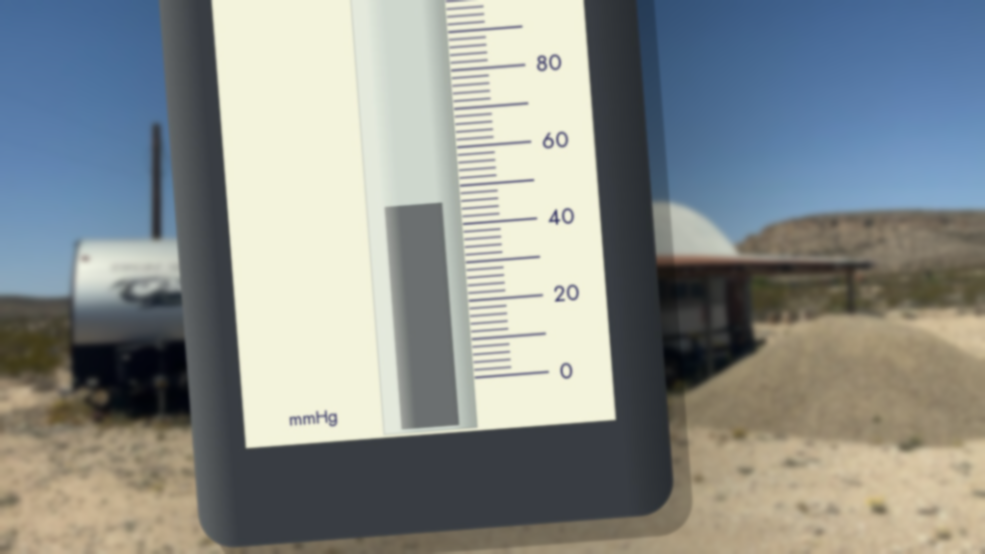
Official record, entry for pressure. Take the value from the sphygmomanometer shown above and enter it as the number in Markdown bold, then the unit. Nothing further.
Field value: **46** mmHg
